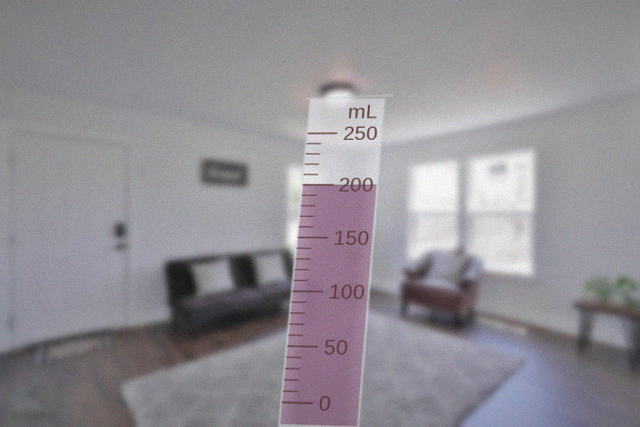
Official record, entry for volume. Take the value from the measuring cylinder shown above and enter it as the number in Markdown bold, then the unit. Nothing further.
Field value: **200** mL
